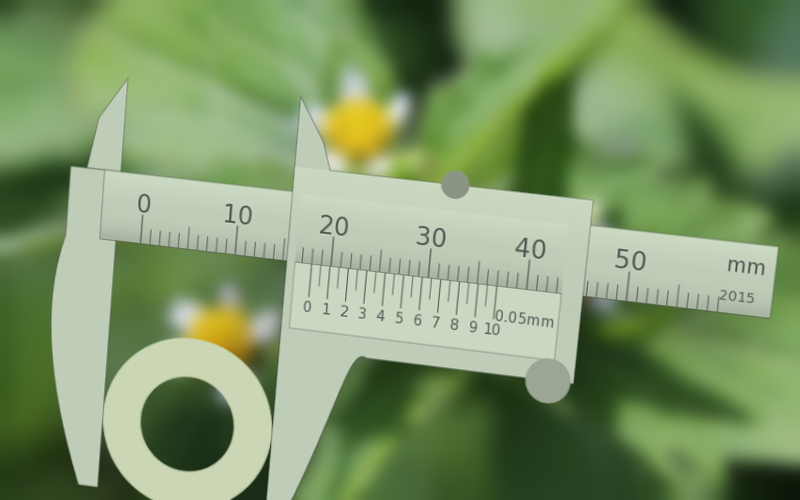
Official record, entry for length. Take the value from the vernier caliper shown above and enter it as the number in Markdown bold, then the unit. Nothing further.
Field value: **18.0** mm
